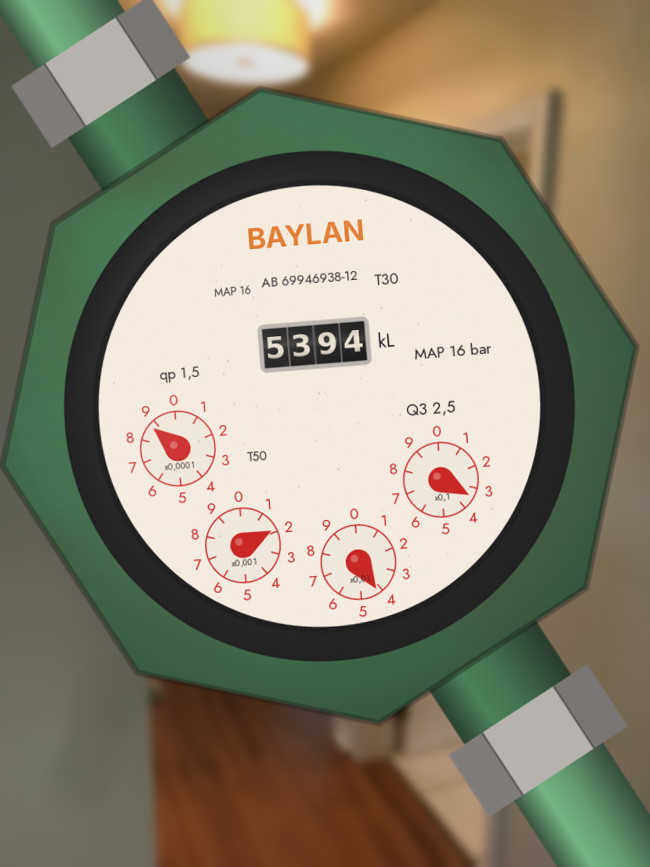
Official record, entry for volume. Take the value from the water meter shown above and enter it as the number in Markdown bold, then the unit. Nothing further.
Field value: **5394.3418** kL
